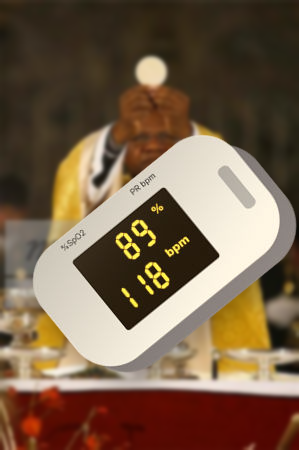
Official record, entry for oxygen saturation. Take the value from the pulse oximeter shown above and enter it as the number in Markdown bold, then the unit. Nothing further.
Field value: **89** %
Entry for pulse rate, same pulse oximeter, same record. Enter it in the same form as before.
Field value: **118** bpm
